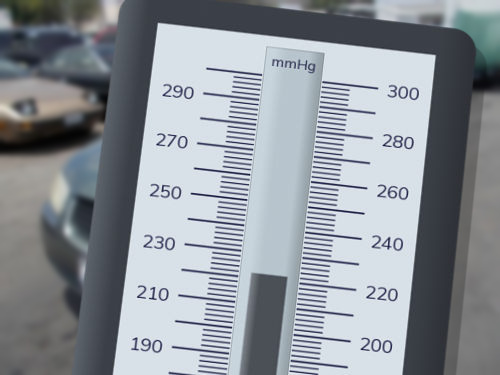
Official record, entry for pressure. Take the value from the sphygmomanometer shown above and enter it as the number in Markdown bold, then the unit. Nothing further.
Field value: **222** mmHg
